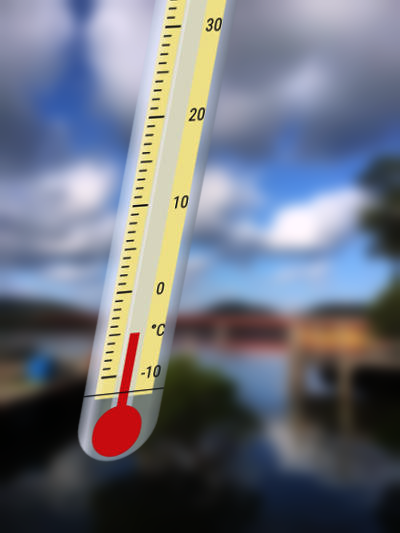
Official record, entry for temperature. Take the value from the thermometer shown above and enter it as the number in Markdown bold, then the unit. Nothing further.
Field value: **-5** °C
